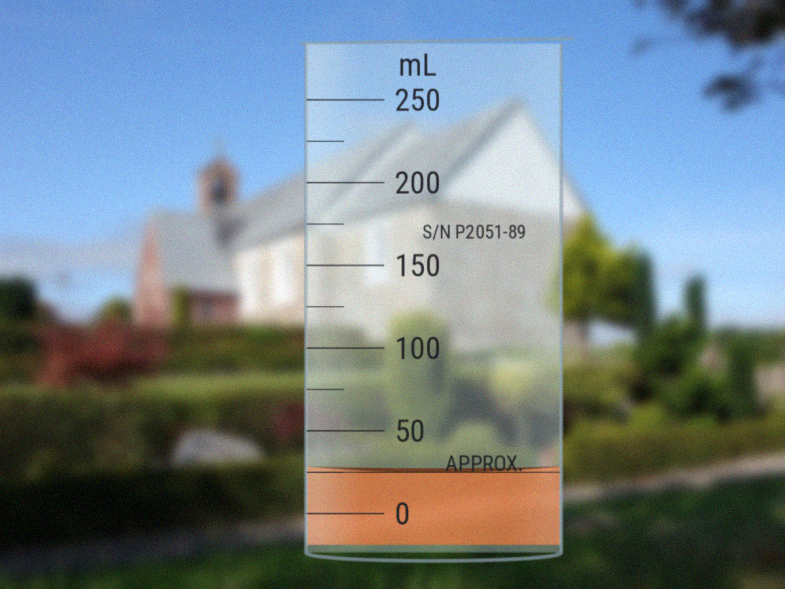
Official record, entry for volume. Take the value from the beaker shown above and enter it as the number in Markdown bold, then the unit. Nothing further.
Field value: **25** mL
